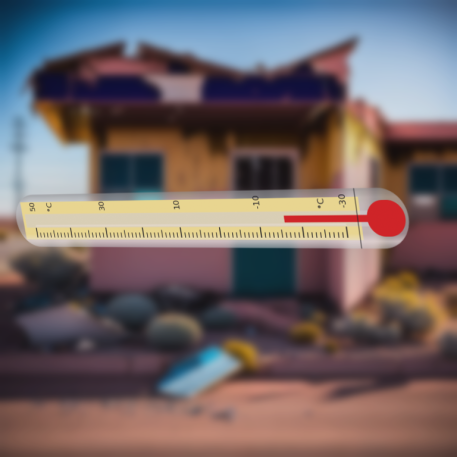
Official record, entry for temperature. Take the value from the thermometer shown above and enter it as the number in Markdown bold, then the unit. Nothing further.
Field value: **-16** °C
